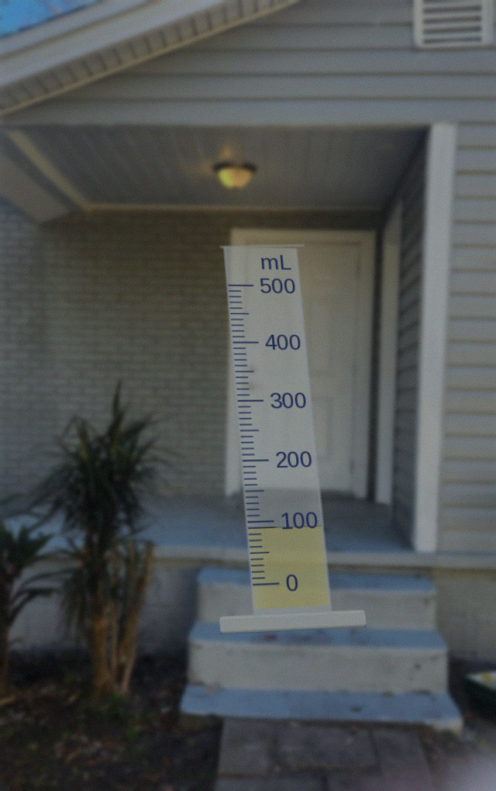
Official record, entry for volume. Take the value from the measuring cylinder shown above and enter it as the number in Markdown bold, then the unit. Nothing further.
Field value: **90** mL
